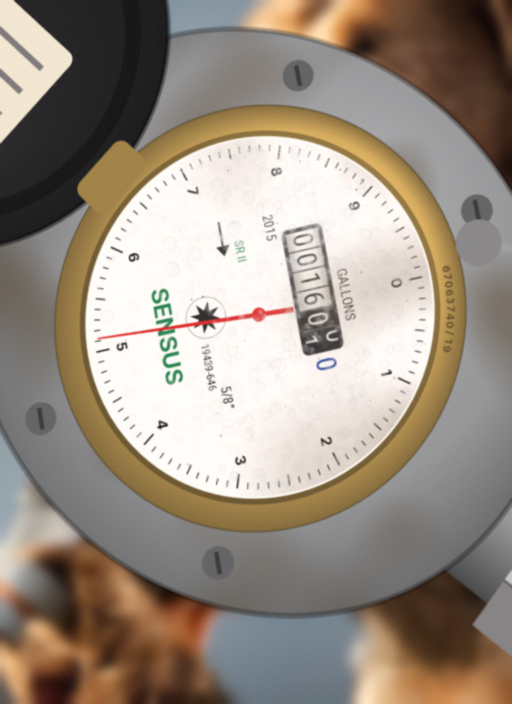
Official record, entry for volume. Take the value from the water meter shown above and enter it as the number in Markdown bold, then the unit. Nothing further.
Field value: **16005.1** gal
